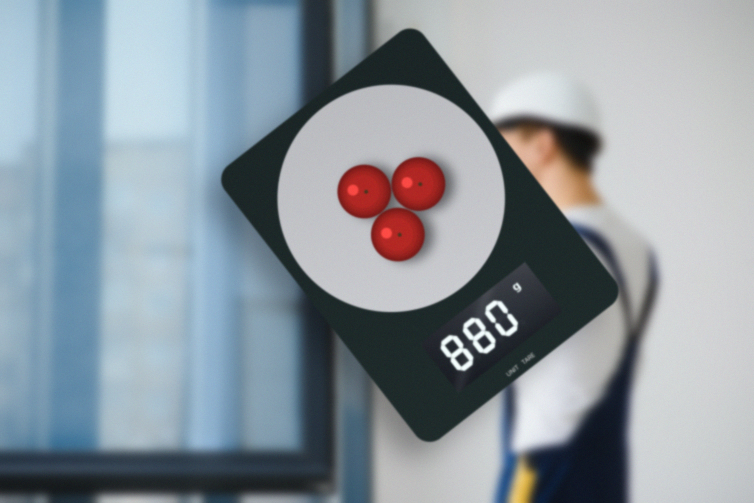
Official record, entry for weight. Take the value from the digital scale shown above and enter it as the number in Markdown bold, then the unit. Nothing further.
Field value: **880** g
